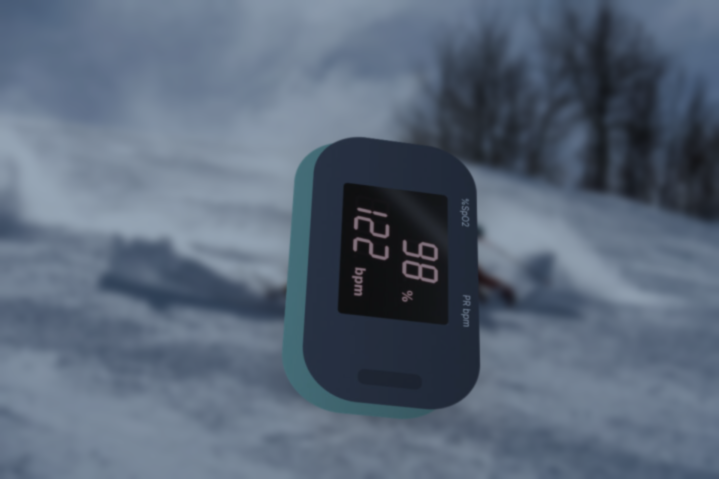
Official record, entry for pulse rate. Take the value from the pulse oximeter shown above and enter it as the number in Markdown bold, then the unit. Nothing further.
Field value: **122** bpm
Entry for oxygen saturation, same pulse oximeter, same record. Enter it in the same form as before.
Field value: **98** %
